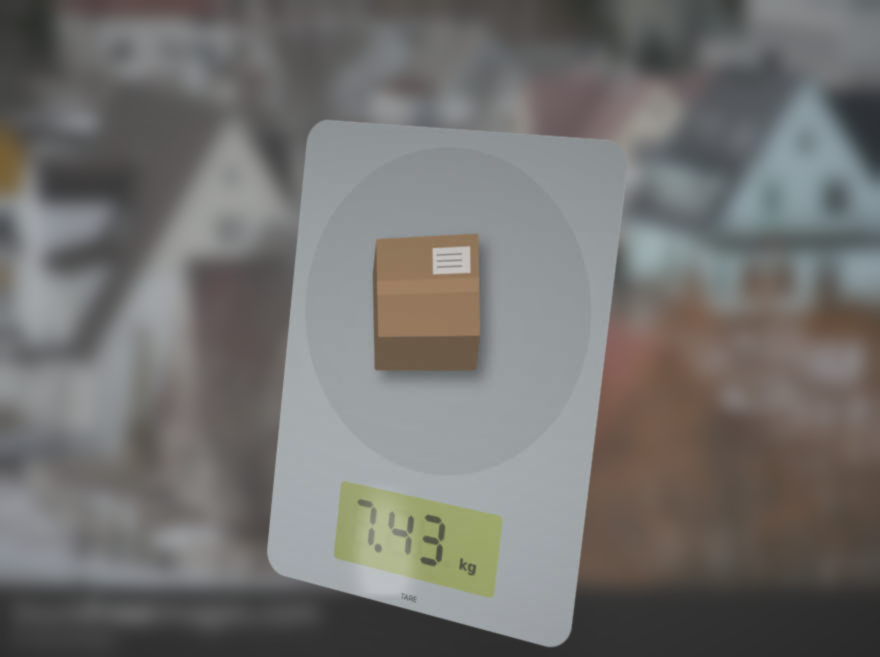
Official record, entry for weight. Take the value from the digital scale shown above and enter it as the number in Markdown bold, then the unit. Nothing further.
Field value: **7.43** kg
